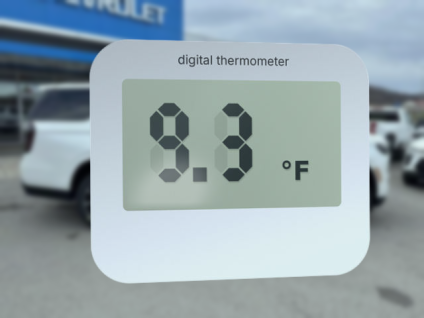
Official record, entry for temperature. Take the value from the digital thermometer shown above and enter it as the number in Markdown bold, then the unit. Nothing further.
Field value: **9.3** °F
